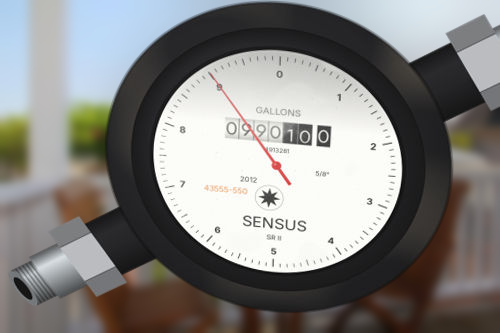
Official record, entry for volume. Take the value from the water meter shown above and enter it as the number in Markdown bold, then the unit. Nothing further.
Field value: **990099.0** gal
